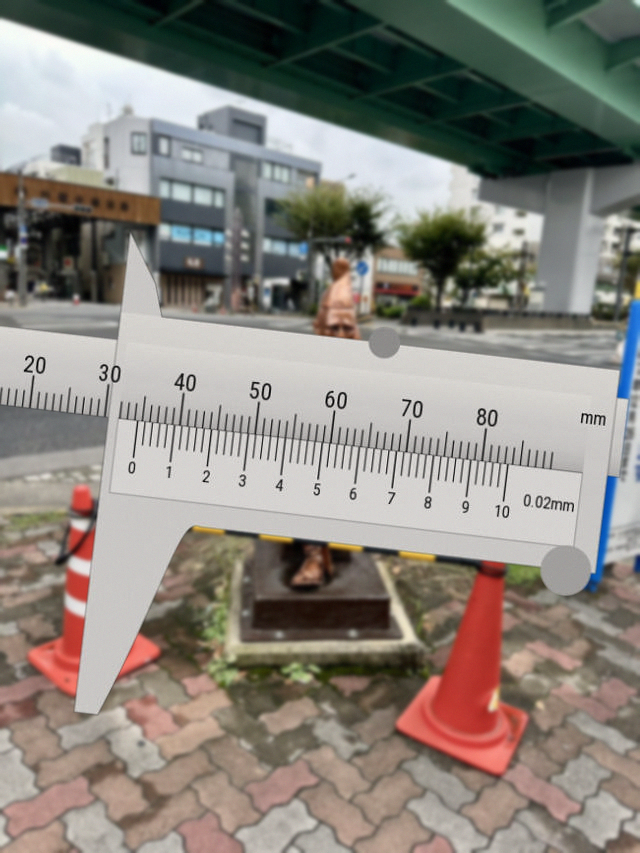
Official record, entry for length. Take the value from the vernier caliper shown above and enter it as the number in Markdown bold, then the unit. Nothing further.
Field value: **34.4** mm
